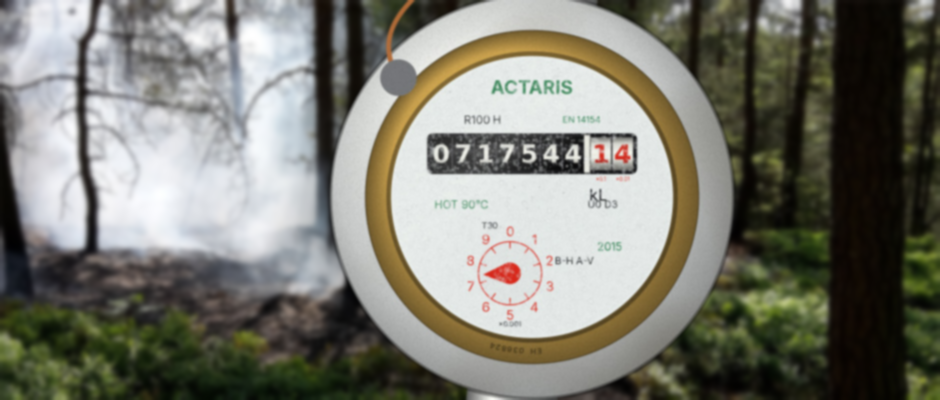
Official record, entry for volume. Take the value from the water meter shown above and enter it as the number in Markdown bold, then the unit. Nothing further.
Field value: **717544.147** kL
